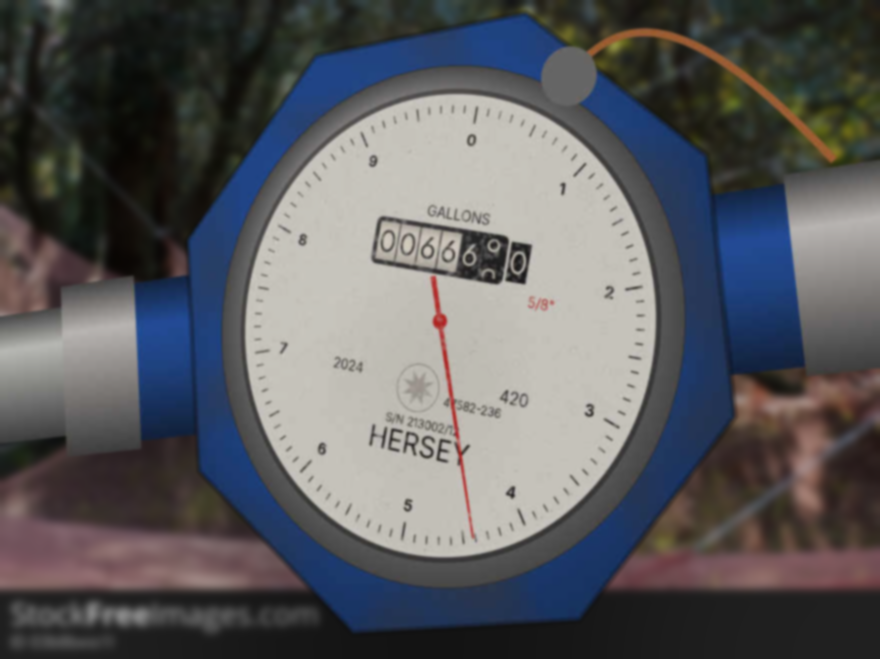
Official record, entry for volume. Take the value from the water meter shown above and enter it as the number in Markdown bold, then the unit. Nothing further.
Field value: **66684.4** gal
